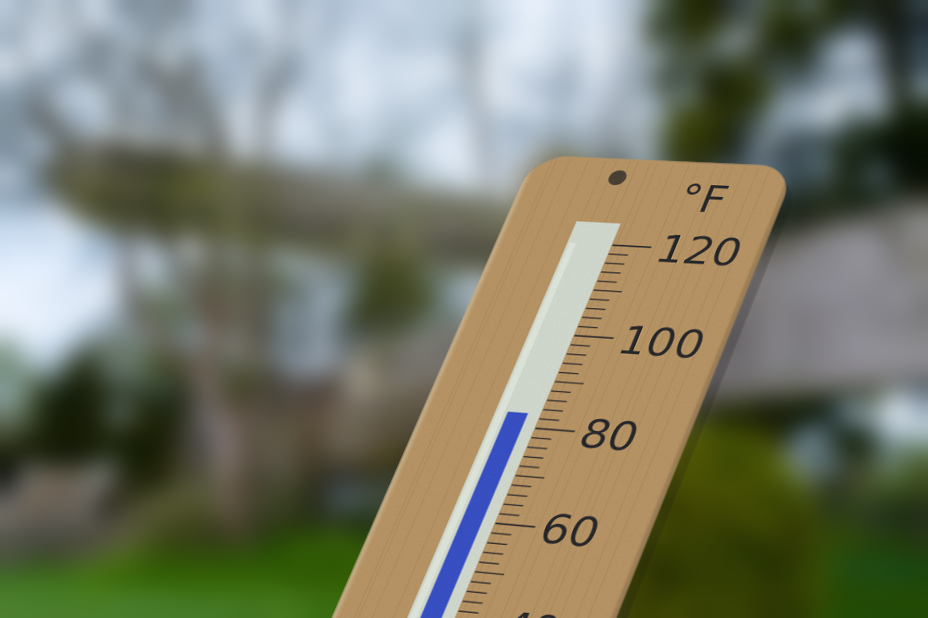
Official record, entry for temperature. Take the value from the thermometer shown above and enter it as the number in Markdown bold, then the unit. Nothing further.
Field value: **83** °F
